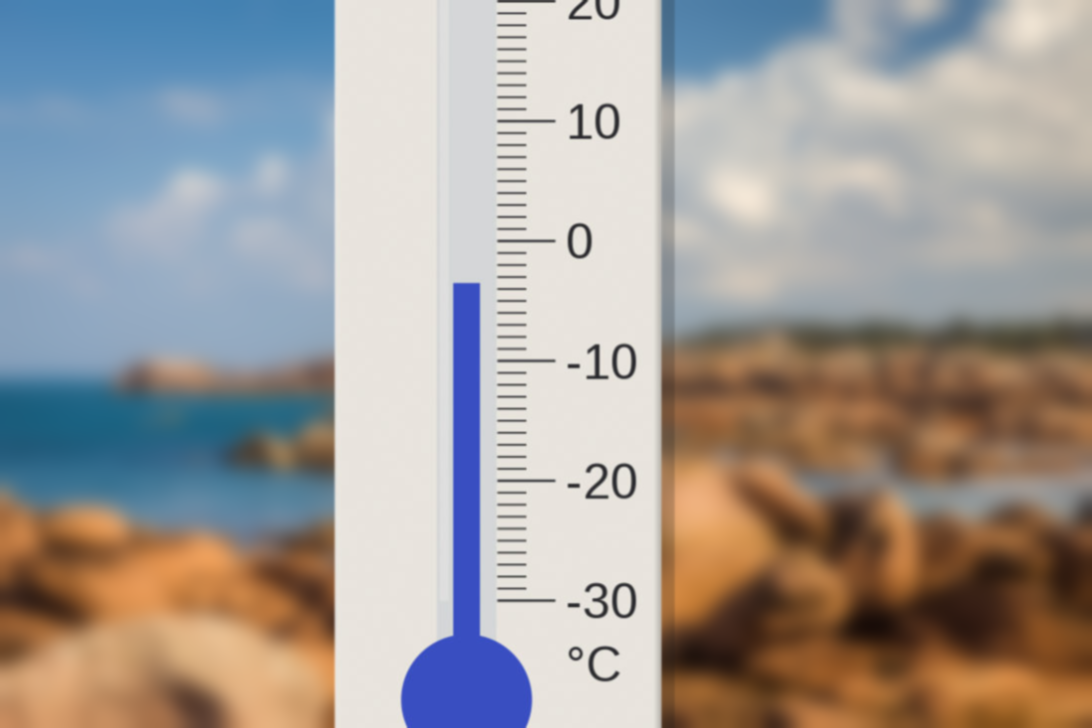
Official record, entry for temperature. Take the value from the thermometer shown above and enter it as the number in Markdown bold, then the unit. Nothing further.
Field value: **-3.5** °C
